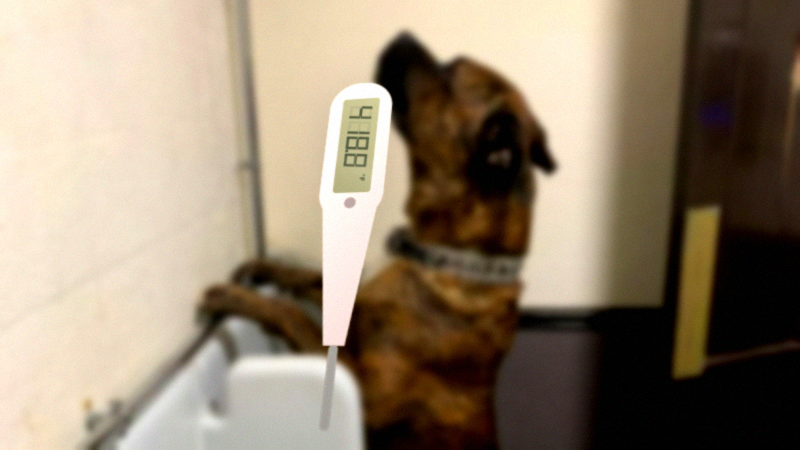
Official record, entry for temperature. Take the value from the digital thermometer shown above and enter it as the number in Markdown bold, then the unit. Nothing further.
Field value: **418.8** °F
